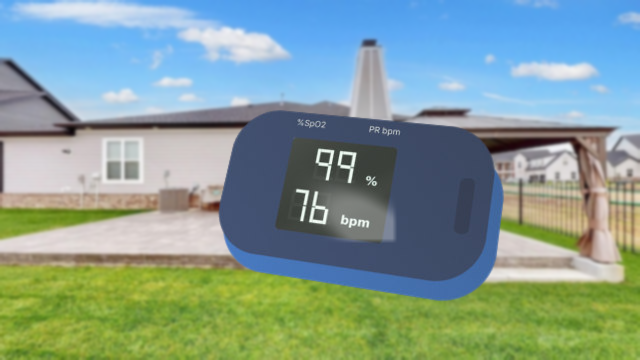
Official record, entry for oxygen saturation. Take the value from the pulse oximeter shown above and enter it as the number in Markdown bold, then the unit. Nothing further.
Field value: **99** %
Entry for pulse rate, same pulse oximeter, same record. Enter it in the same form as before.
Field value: **76** bpm
